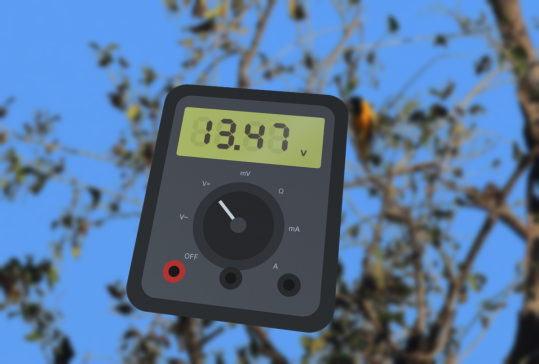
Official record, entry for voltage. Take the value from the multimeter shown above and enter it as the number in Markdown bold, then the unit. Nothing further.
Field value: **13.47** V
